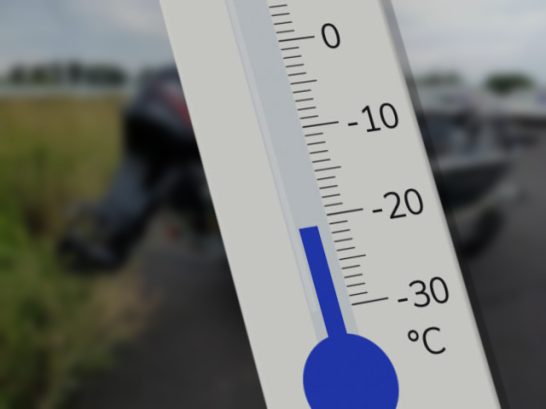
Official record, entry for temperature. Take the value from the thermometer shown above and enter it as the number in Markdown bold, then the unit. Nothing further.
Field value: **-21** °C
